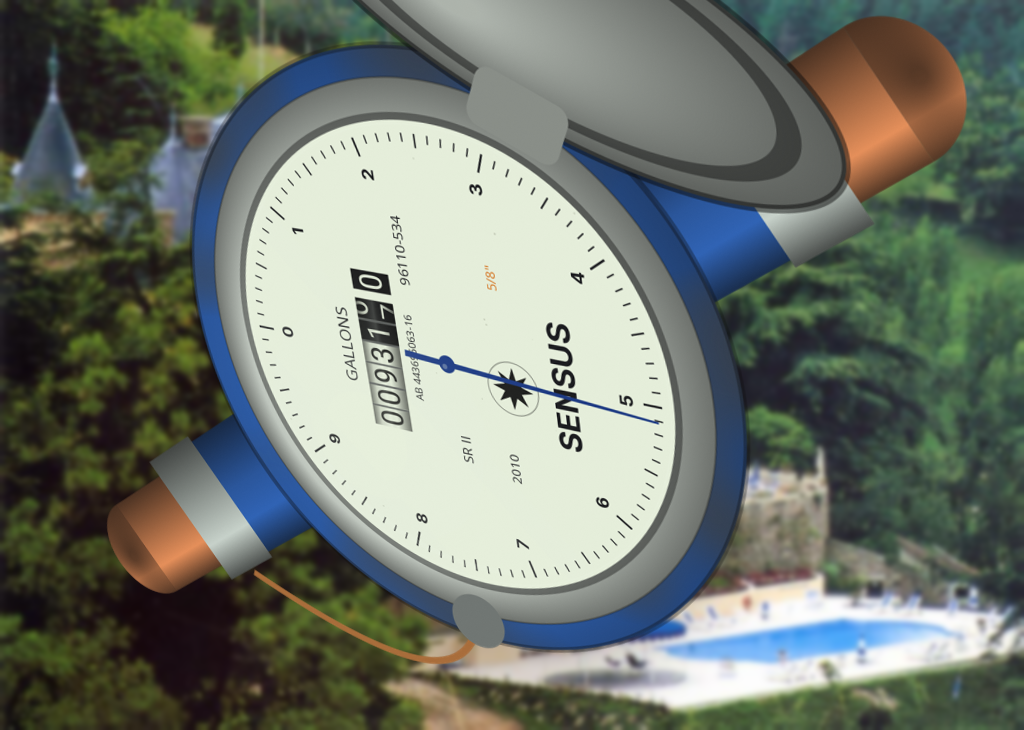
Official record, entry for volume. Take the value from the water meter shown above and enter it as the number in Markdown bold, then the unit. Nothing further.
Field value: **93165.1** gal
